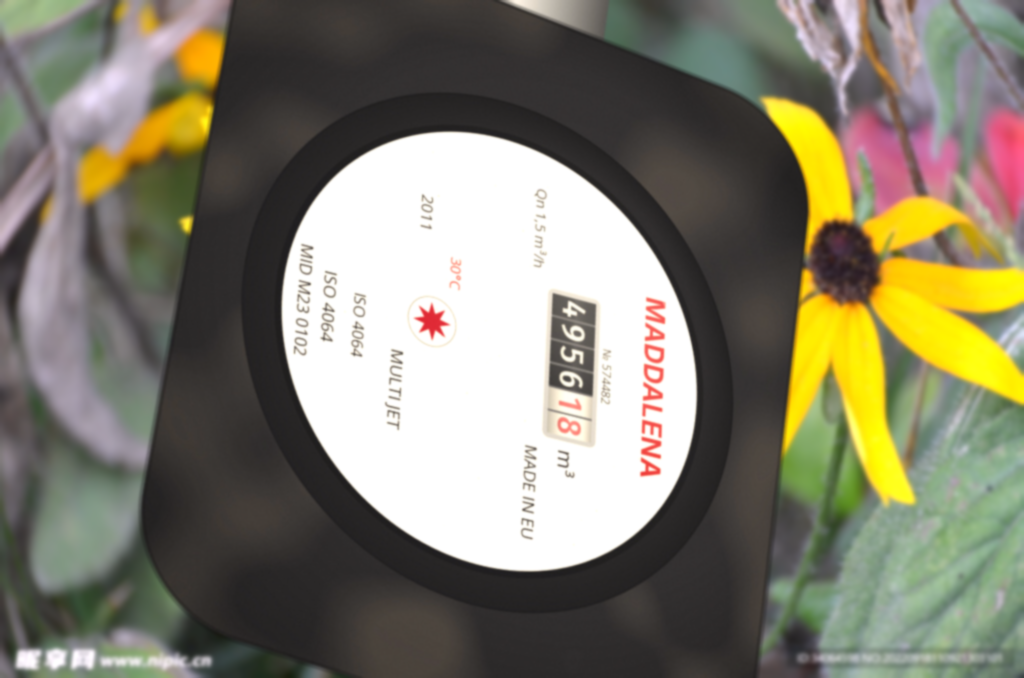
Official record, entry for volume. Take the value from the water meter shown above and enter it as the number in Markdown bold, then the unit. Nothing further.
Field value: **4956.18** m³
